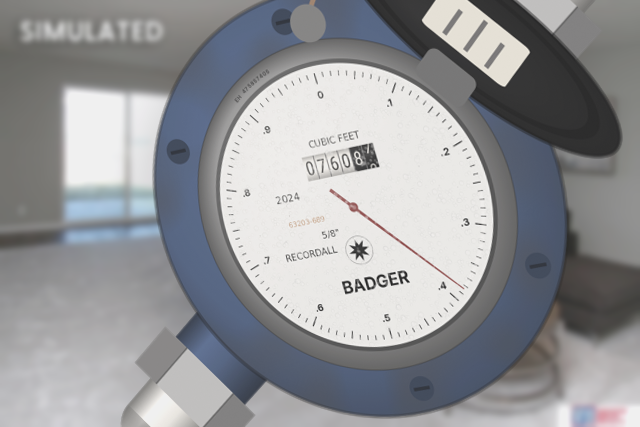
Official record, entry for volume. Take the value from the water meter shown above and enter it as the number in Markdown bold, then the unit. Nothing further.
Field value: **76087.38** ft³
